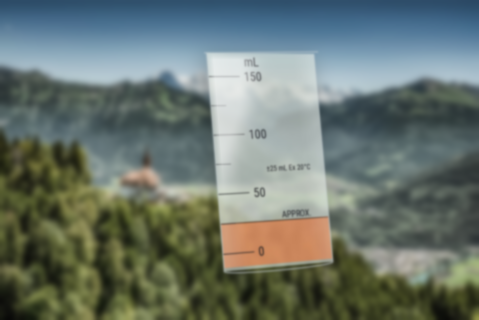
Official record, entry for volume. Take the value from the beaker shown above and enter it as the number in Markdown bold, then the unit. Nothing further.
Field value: **25** mL
